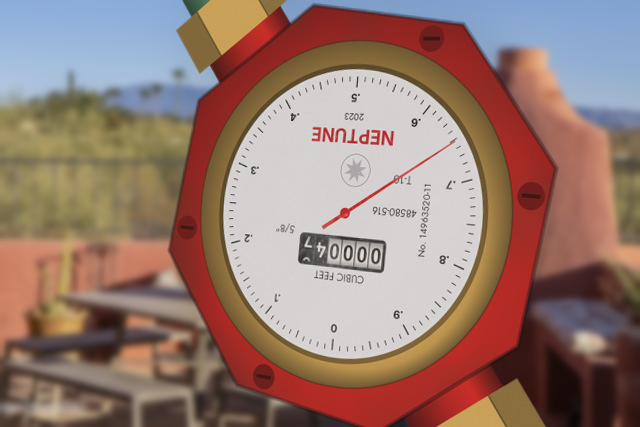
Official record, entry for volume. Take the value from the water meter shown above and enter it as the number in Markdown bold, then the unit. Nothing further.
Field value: **46.65** ft³
